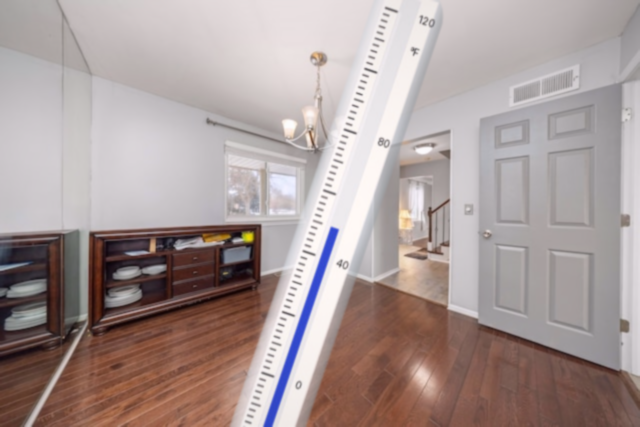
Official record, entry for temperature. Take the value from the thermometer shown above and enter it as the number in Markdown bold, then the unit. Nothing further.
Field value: **50** °F
